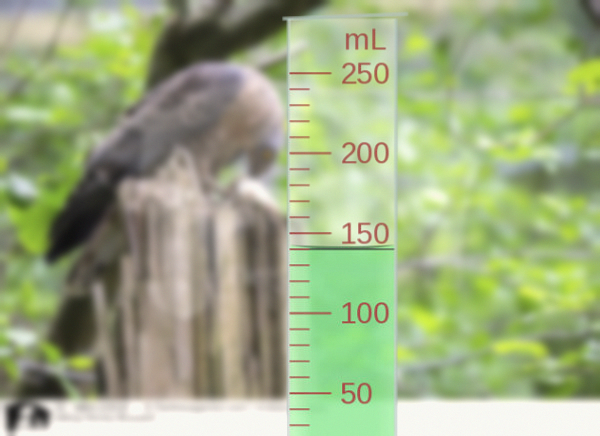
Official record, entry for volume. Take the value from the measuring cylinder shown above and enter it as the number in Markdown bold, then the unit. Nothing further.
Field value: **140** mL
